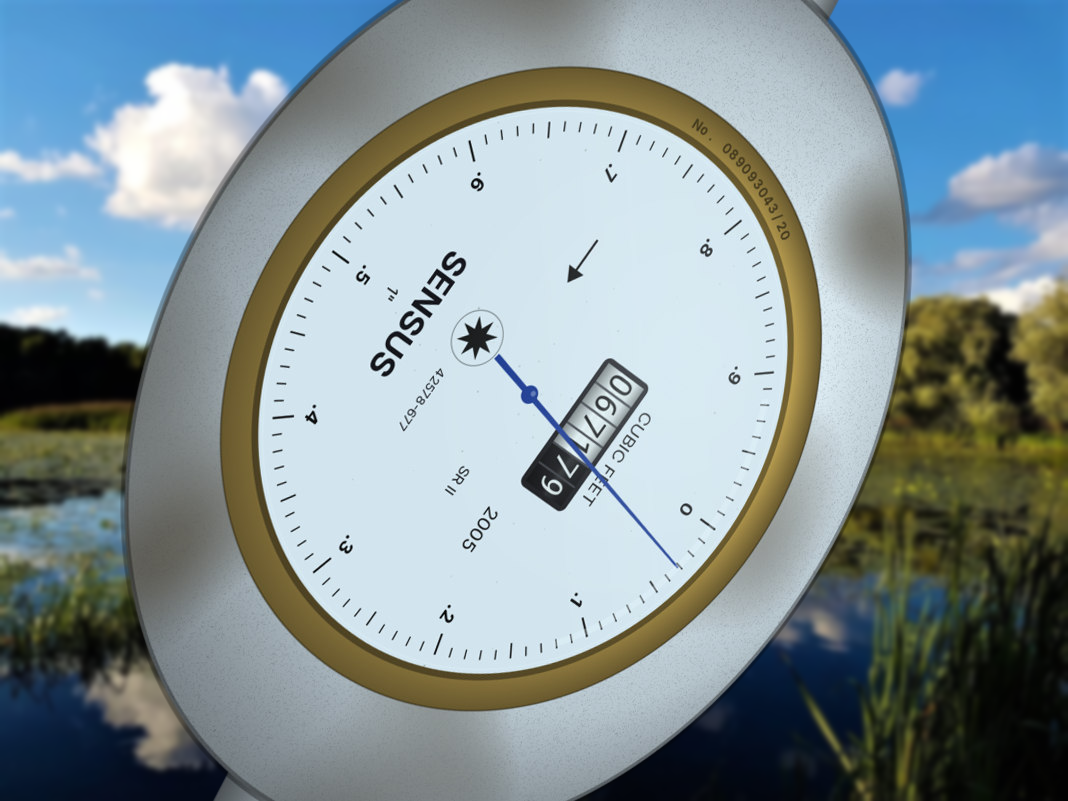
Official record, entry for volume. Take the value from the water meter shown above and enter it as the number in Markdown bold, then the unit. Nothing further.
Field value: **67179.03** ft³
